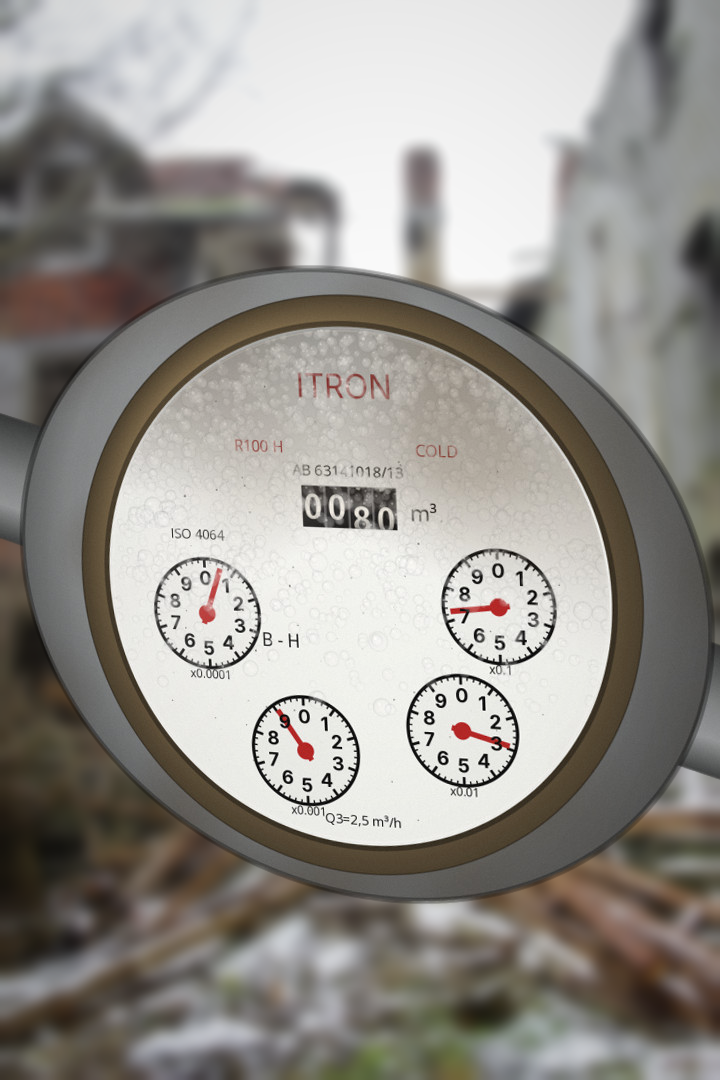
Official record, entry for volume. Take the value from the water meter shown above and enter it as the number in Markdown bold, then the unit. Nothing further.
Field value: **79.7290** m³
